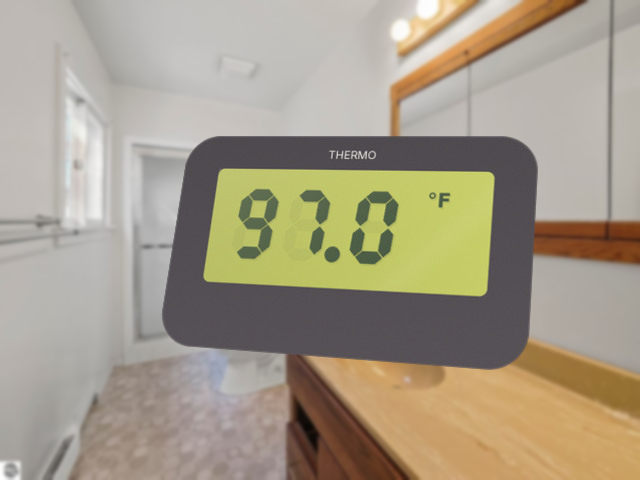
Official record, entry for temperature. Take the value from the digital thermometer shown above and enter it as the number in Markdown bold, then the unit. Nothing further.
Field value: **97.0** °F
